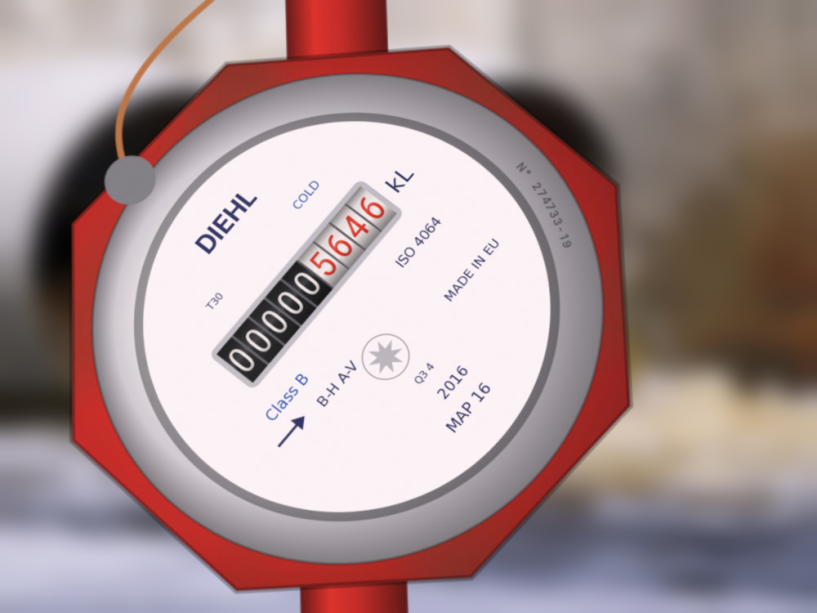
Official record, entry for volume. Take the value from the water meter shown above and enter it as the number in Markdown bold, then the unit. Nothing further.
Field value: **0.5646** kL
